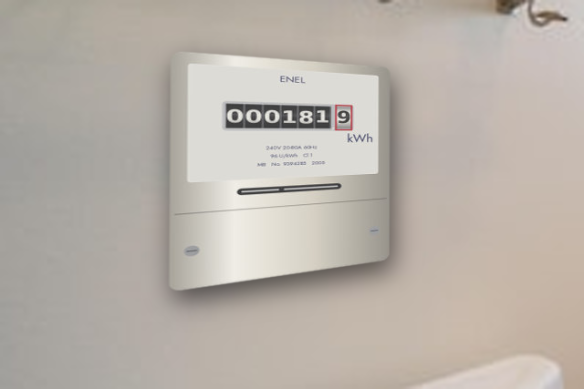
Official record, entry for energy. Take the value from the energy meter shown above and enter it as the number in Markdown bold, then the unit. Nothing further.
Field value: **181.9** kWh
